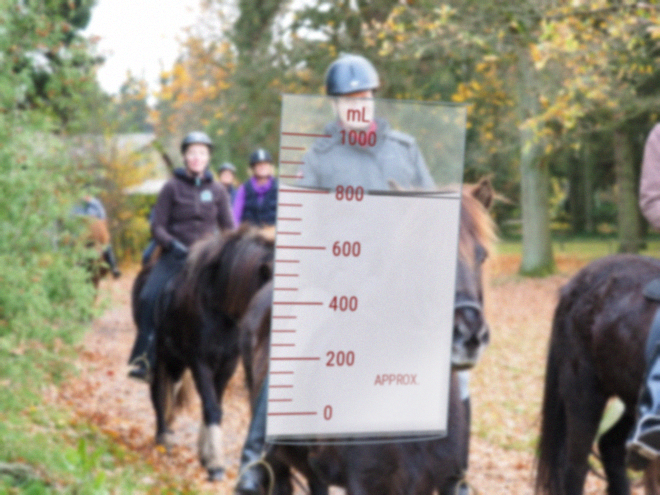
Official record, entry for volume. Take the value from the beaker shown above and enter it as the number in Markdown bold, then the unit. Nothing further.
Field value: **800** mL
